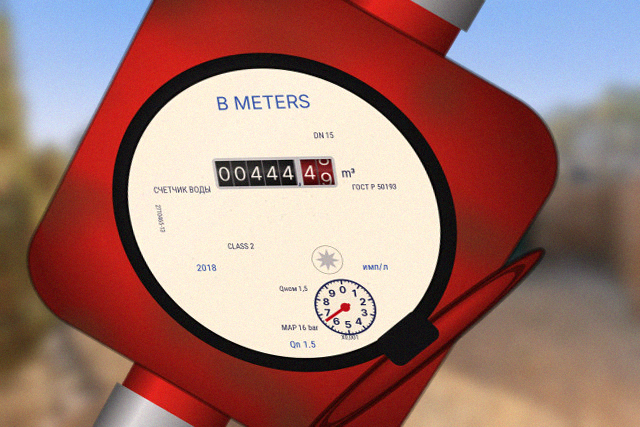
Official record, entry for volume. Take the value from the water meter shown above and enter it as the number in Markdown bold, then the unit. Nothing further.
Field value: **444.486** m³
